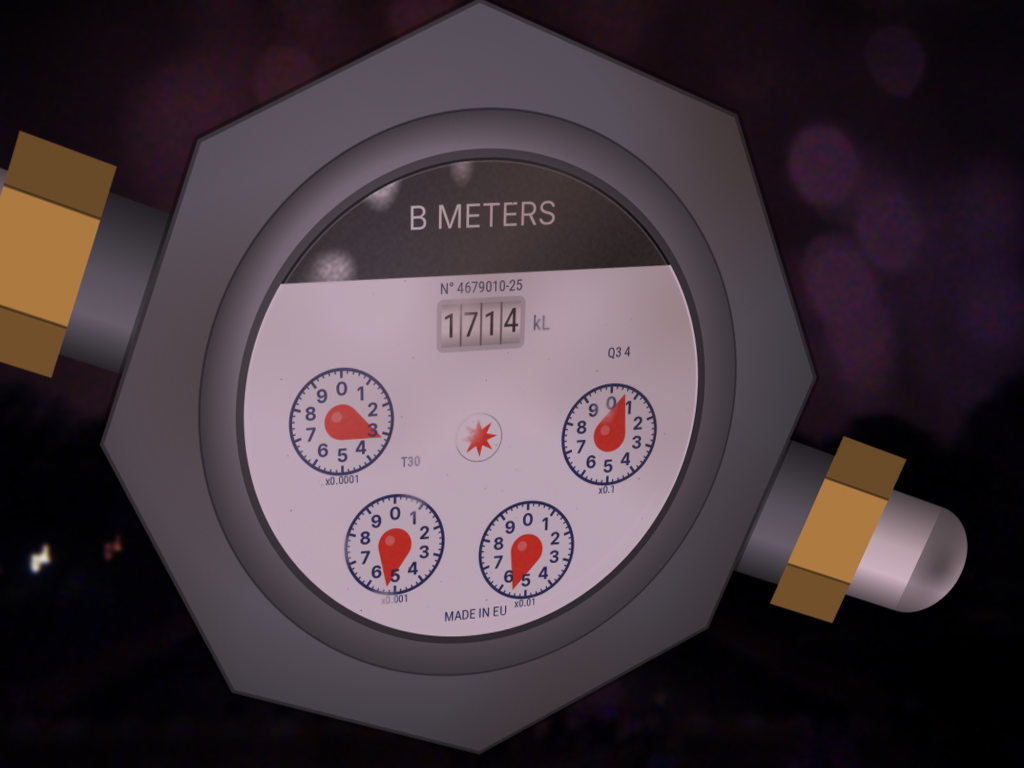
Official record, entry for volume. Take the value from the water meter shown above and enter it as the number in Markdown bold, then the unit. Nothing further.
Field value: **1714.0553** kL
